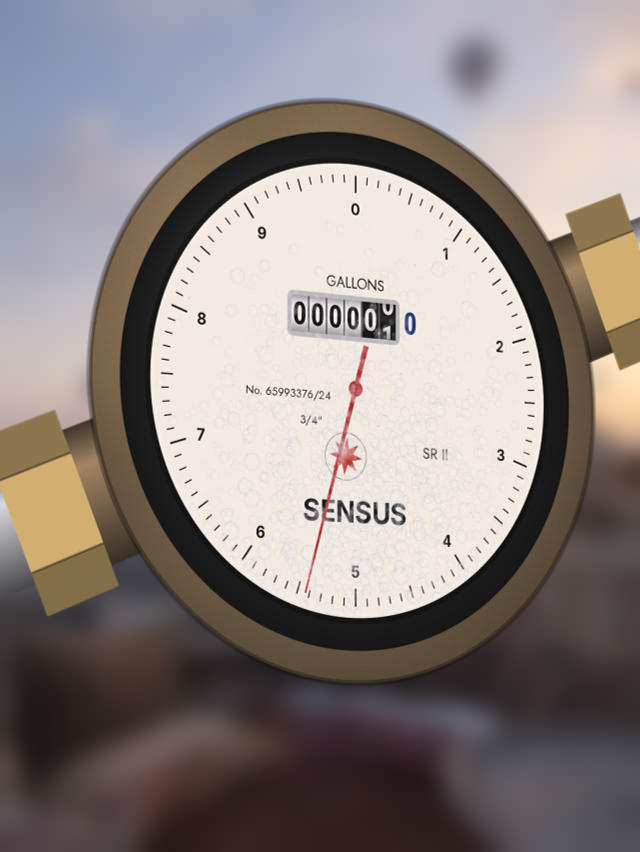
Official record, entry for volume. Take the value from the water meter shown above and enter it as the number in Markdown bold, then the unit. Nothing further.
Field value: **5.4** gal
